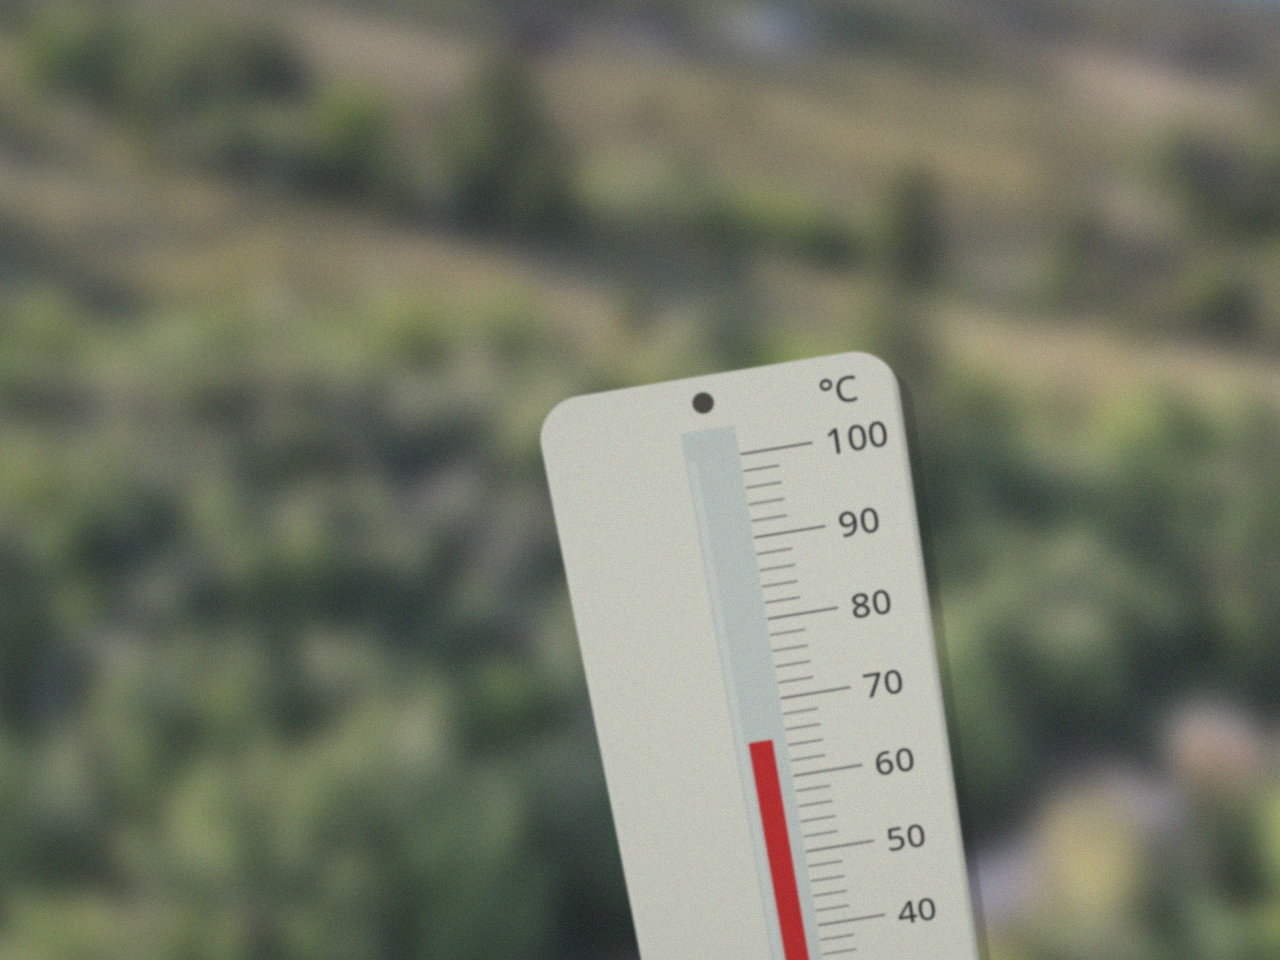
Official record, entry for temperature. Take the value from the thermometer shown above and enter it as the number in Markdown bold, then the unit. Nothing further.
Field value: **65** °C
